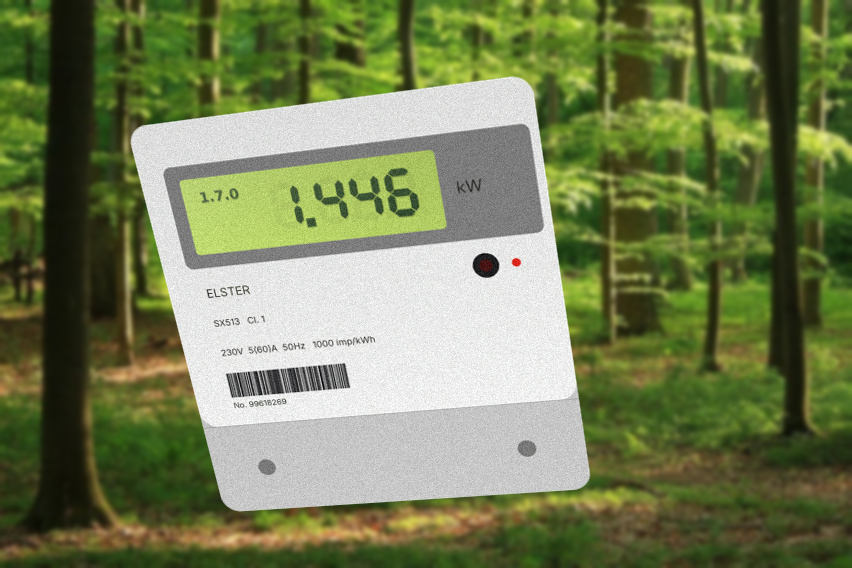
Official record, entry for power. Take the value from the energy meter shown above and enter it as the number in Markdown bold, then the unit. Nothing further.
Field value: **1.446** kW
